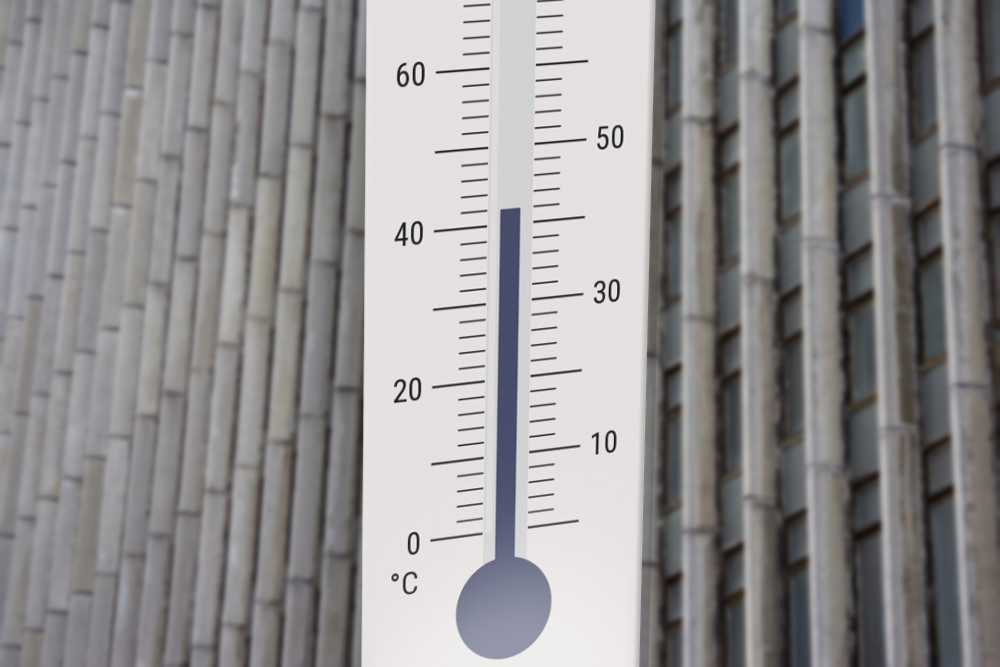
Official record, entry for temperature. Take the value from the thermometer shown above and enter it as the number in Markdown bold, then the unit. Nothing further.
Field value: **42** °C
